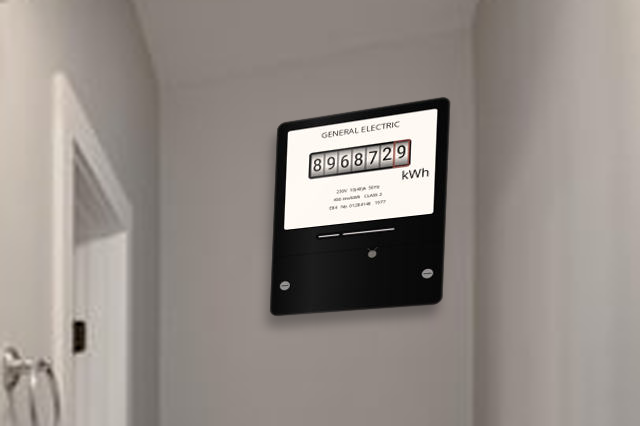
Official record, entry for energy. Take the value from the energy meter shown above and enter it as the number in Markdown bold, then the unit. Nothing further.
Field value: **896872.9** kWh
